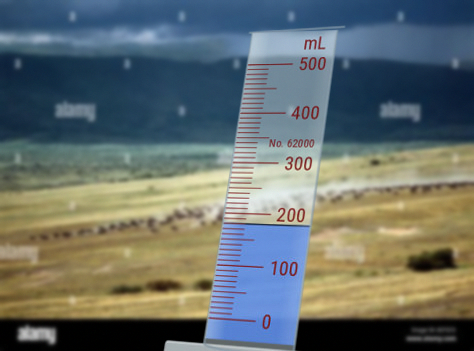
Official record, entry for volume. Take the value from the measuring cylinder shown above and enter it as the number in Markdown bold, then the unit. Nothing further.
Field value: **180** mL
